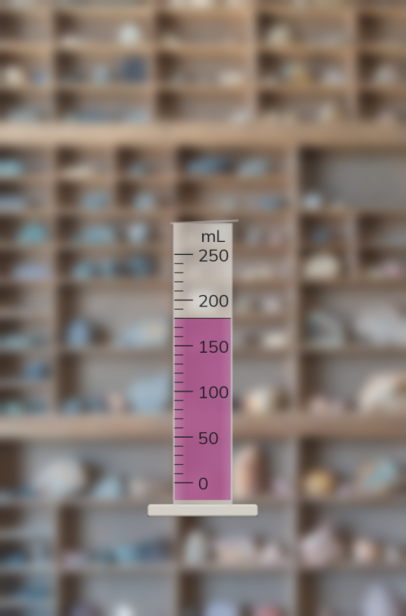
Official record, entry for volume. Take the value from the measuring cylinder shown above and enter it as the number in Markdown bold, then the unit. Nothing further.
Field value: **180** mL
